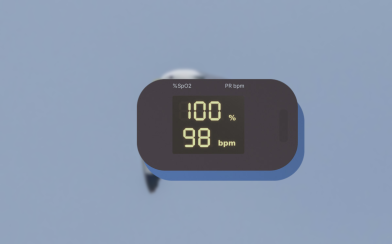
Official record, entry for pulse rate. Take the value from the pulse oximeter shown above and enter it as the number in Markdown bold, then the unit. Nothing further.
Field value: **98** bpm
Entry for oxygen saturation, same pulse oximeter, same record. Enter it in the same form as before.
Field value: **100** %
